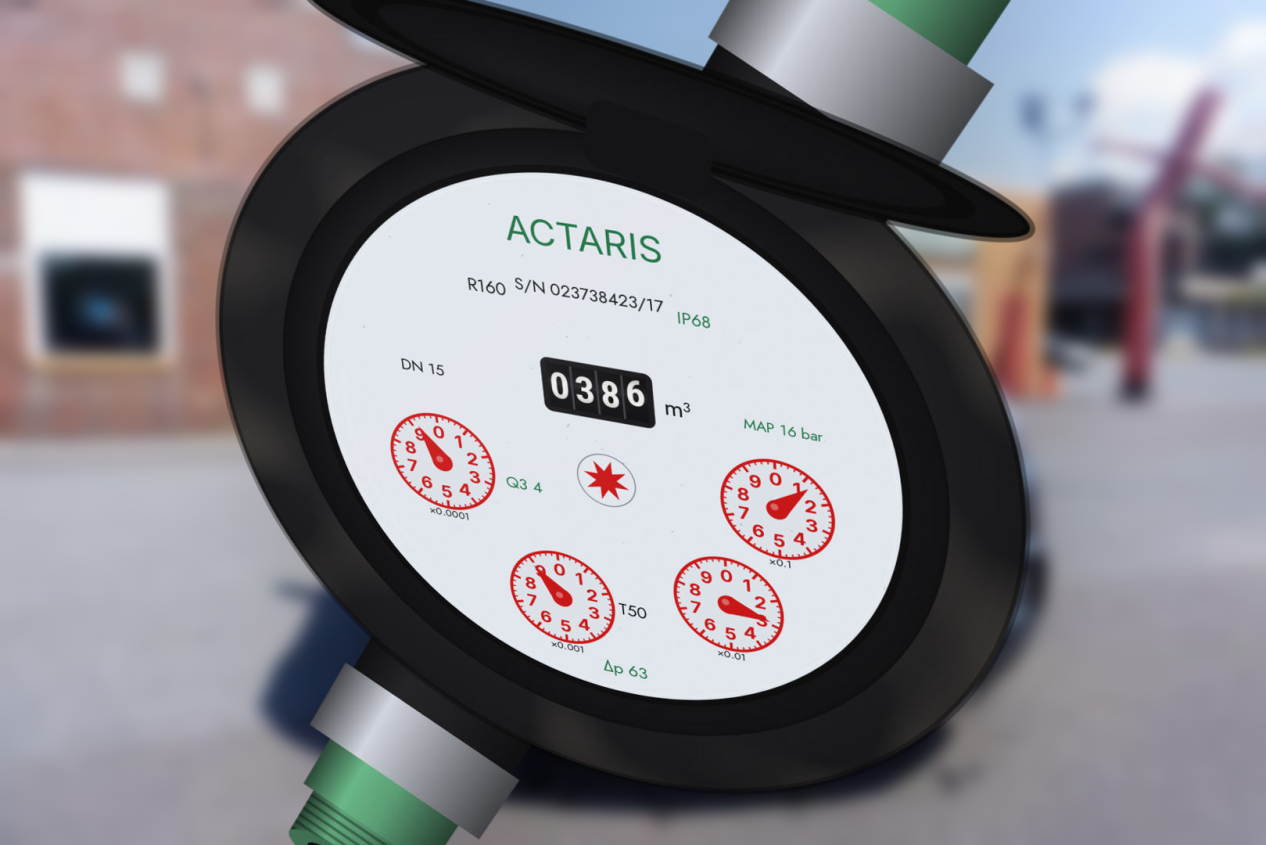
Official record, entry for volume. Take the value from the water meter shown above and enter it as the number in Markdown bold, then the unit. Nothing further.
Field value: **386.1289** m³
